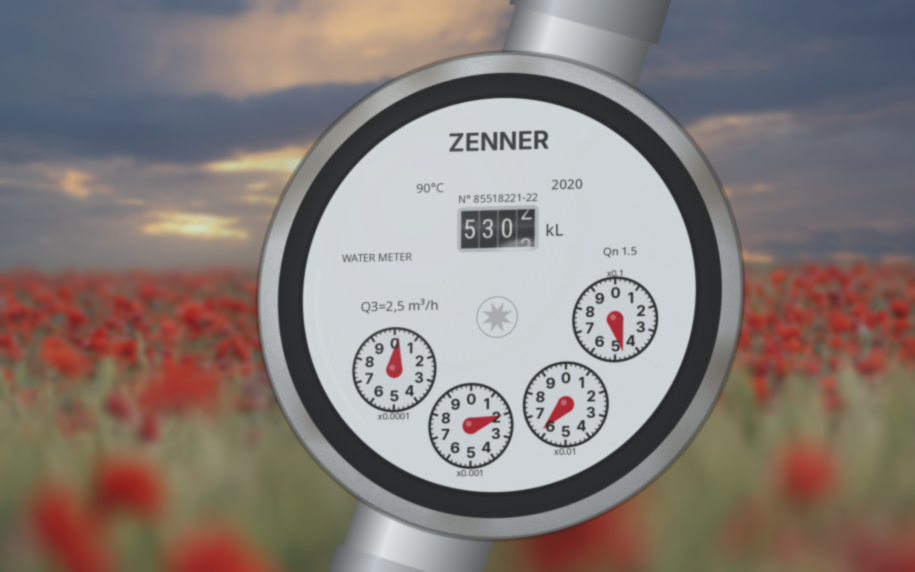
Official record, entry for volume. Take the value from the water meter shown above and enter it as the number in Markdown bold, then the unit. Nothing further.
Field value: **5302.4620** kL
